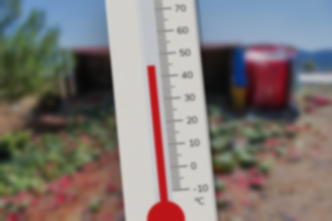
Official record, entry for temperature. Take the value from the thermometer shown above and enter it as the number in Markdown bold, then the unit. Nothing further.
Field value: **45** °C
